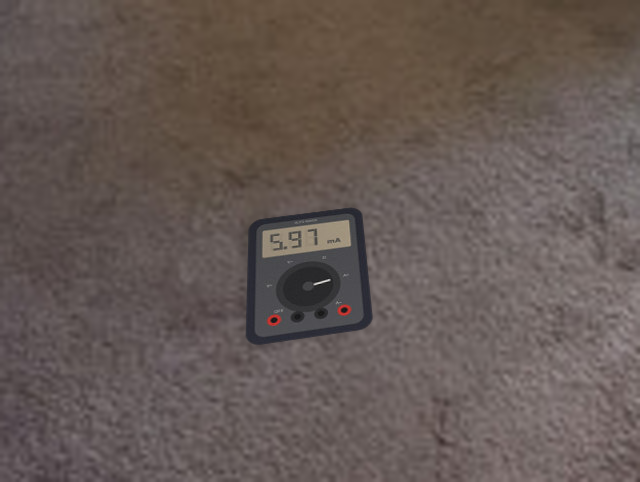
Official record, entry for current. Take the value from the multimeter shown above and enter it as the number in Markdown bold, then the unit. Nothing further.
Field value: **5.97** mA
